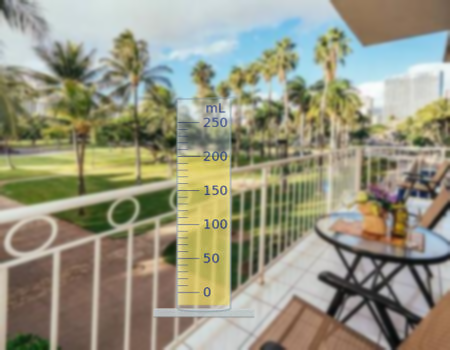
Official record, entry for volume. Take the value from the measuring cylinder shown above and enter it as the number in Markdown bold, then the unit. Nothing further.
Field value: **200** mL
